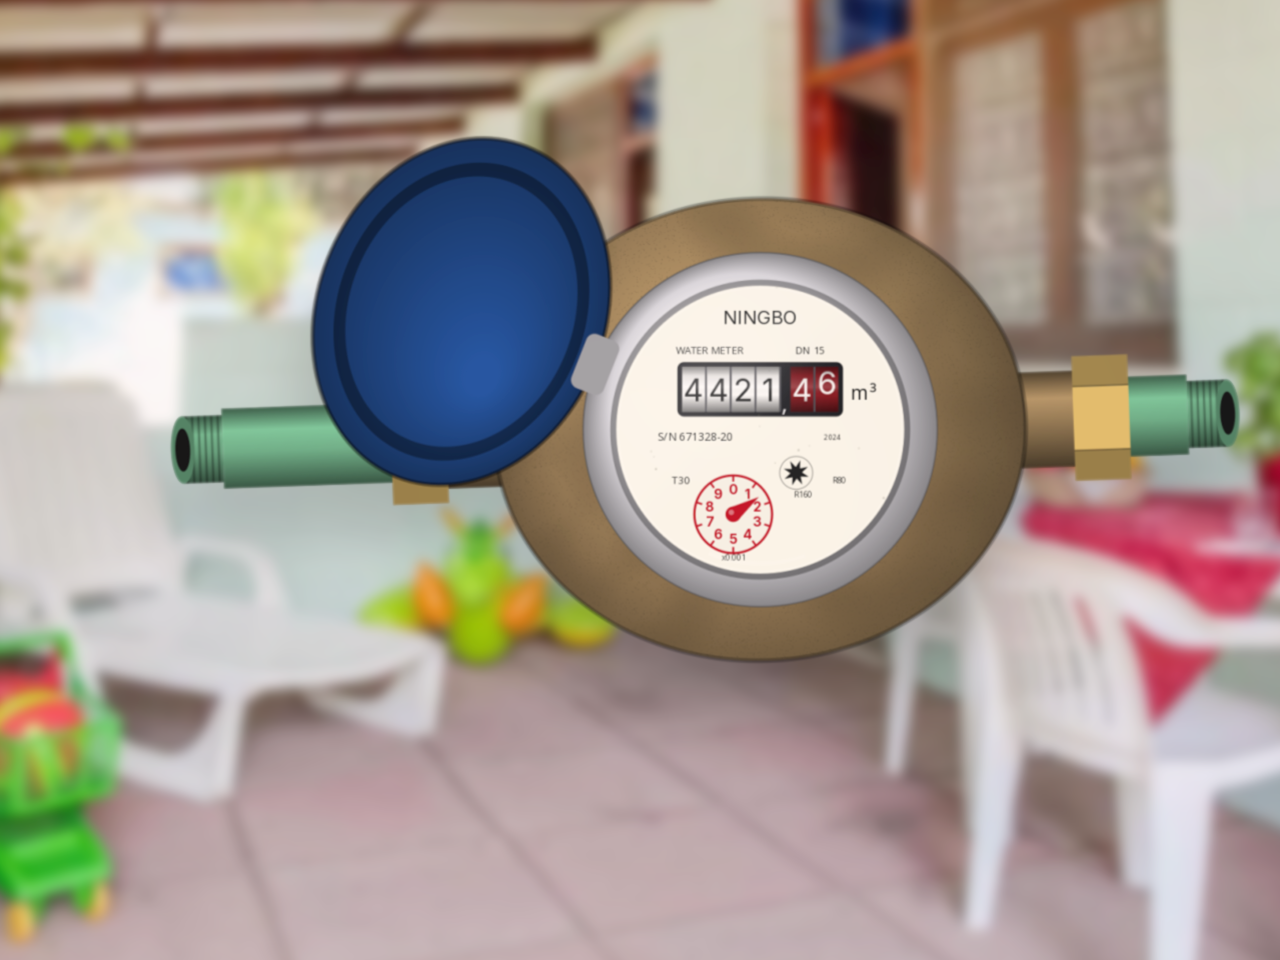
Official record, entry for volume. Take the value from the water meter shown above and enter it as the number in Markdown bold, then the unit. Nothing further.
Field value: **4421.461** m³
